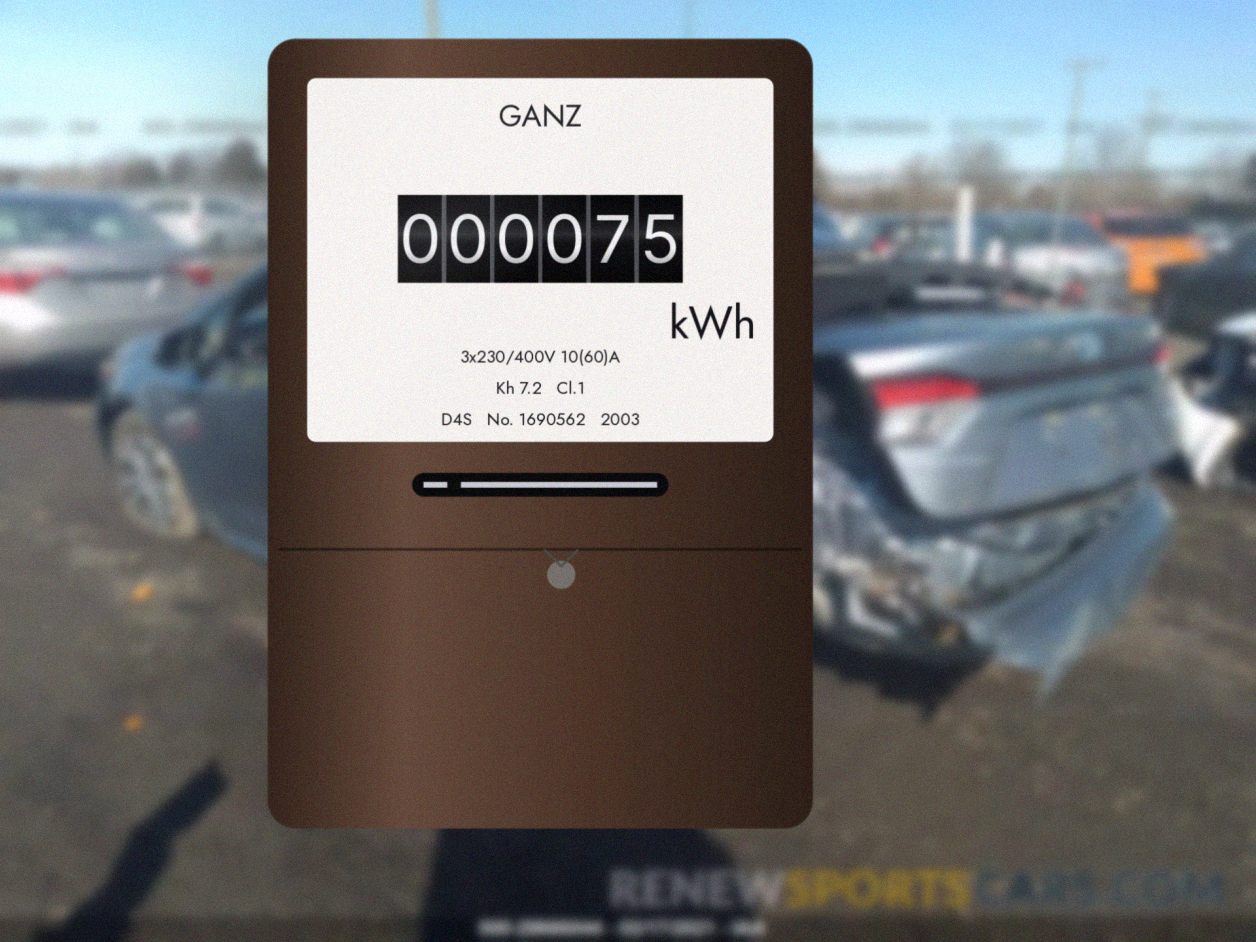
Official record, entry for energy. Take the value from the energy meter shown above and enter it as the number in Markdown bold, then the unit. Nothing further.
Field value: **75** kWh
